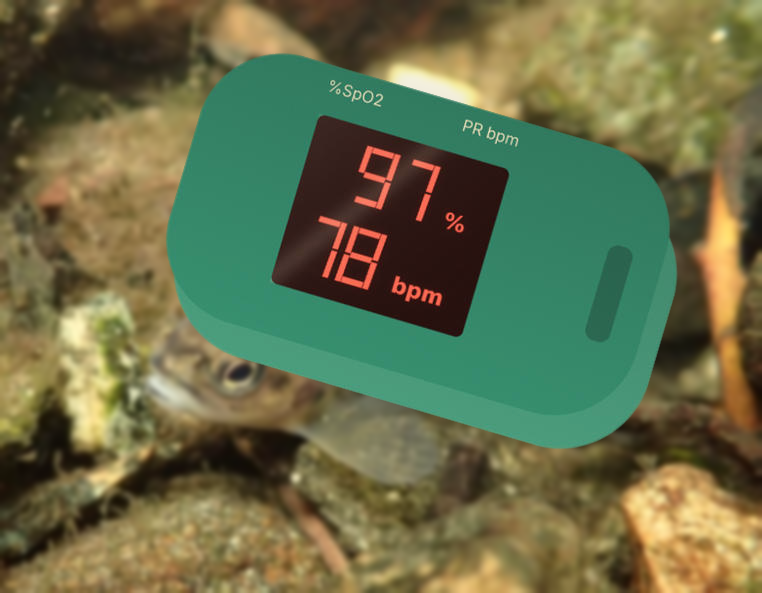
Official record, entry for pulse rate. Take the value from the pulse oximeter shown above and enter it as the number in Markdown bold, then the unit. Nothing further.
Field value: **78** bpm
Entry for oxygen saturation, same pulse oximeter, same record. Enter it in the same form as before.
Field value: **97** %
